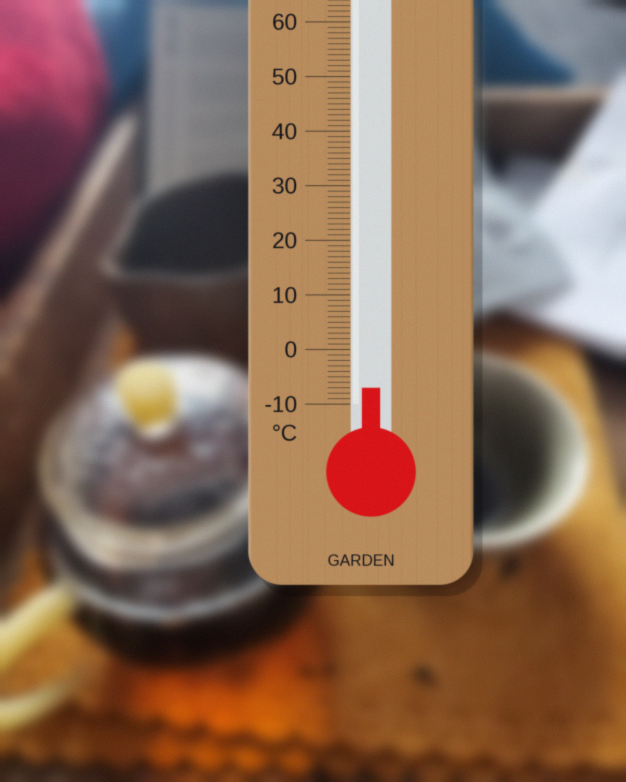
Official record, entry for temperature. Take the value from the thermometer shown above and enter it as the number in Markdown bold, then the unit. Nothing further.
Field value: **-7** °C
